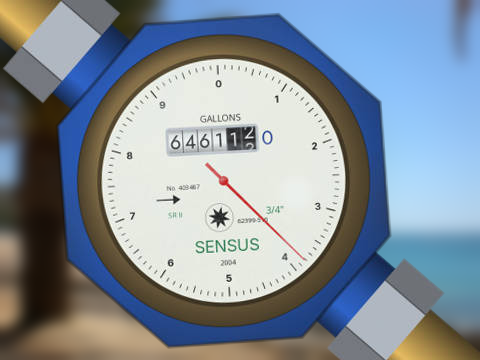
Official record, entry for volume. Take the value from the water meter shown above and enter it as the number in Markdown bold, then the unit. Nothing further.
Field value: **6461123.8** gal
